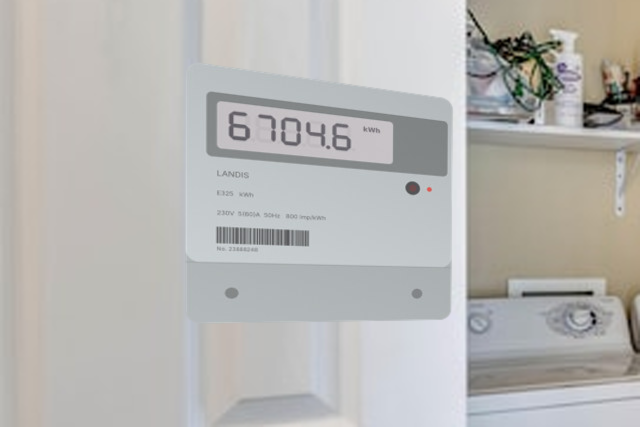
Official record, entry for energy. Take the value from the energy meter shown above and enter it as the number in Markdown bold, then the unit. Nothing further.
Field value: **6704.6** kWh
